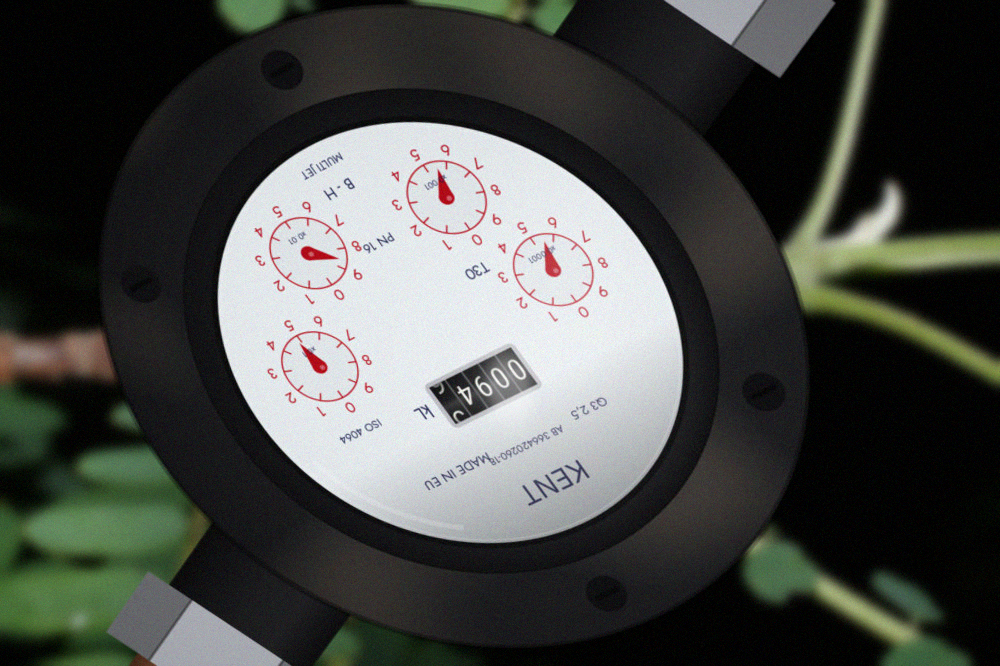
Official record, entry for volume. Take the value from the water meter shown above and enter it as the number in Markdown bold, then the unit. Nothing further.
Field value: **945.4855** kL
